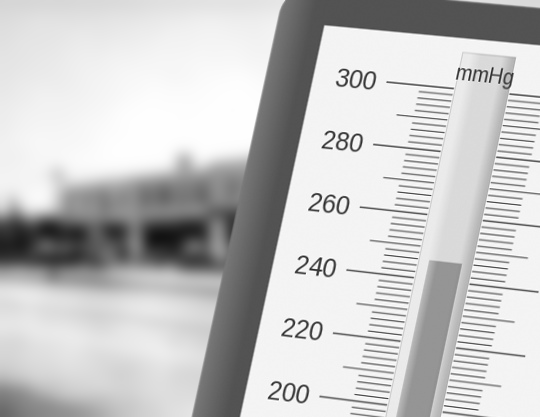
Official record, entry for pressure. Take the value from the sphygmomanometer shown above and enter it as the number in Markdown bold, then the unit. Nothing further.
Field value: **246** mmHg
